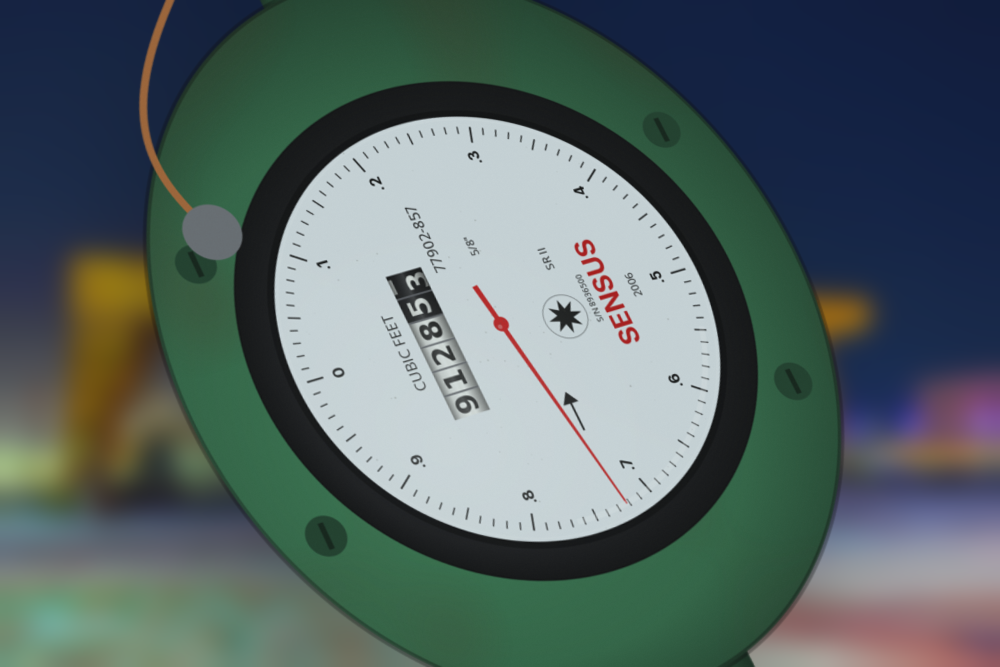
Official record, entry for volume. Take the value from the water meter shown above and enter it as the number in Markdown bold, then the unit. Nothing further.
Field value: **912852.72** ft³
